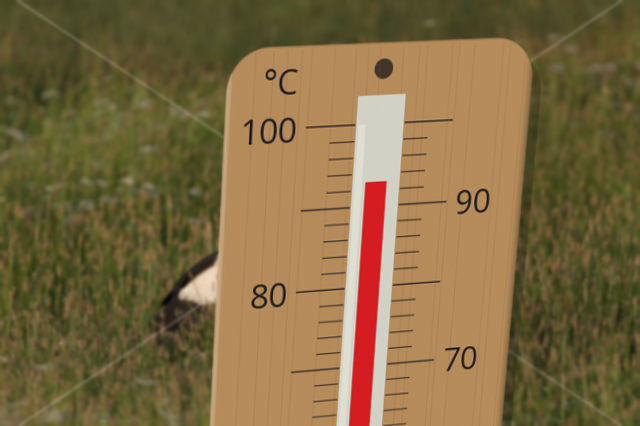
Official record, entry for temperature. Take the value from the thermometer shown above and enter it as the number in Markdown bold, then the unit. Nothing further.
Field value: **93** °C
